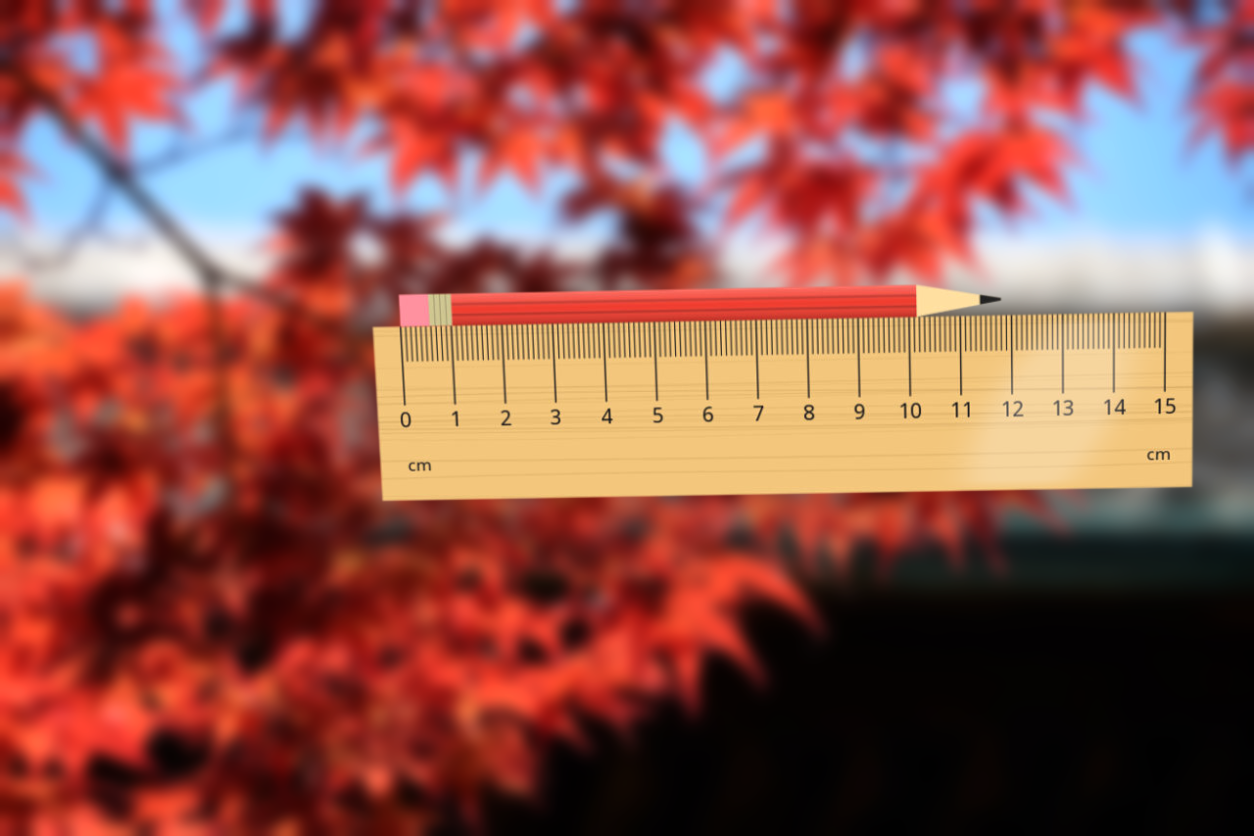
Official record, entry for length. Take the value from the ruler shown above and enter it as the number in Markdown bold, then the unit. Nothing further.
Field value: **11.8** cm
